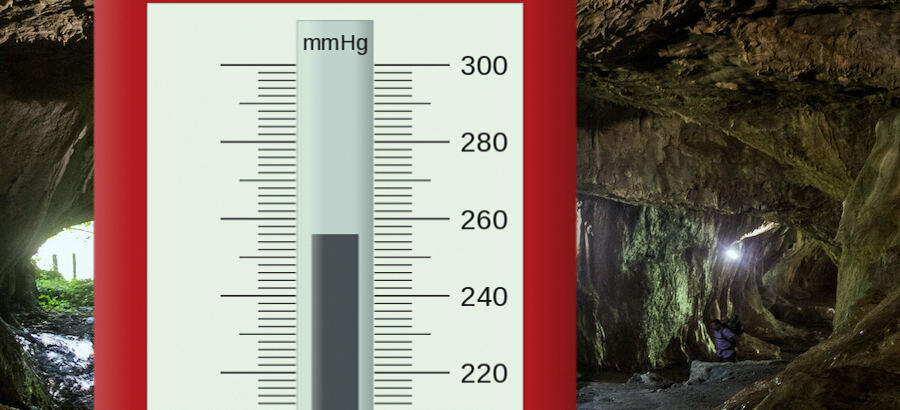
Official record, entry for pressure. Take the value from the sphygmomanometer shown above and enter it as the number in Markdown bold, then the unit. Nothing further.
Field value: **256** mmHg
